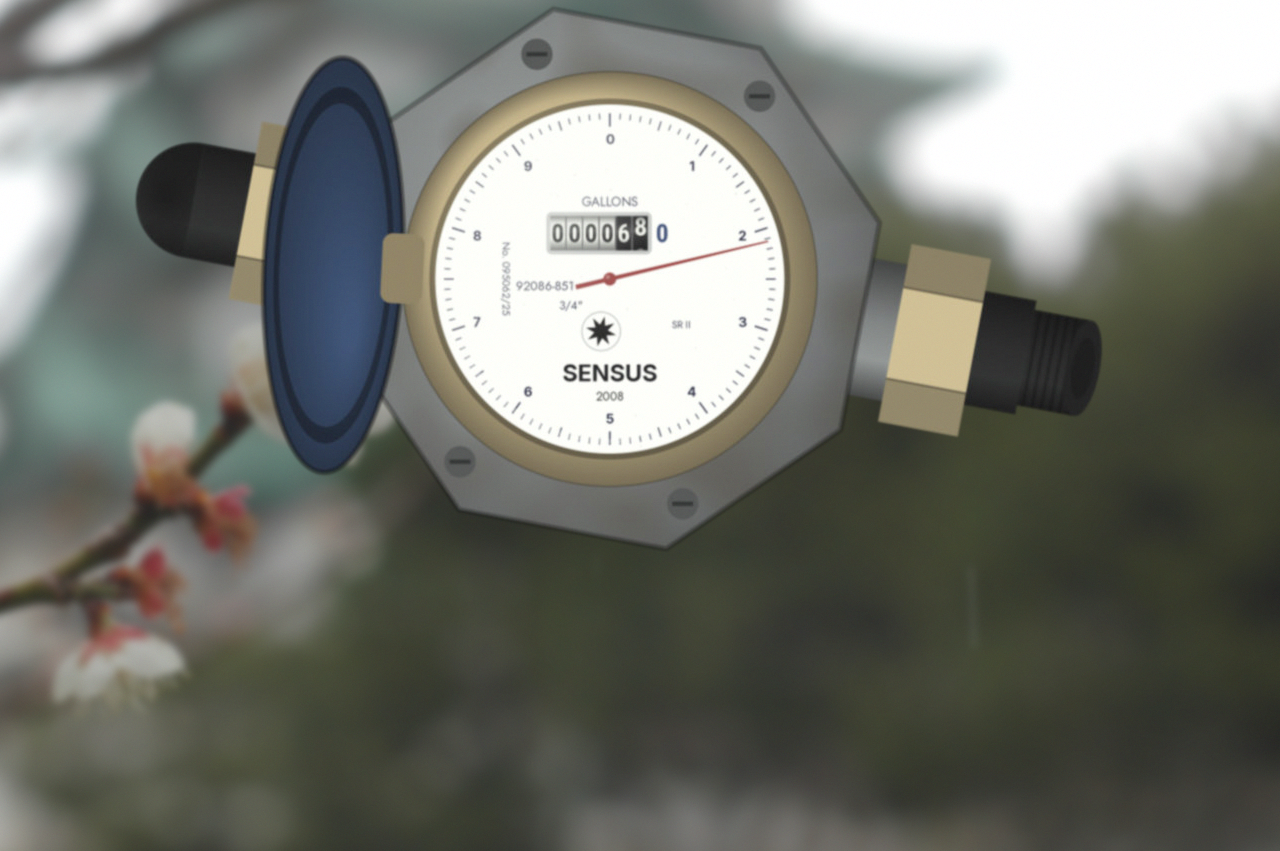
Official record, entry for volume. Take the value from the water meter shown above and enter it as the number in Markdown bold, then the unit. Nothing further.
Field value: **682.1** gal
